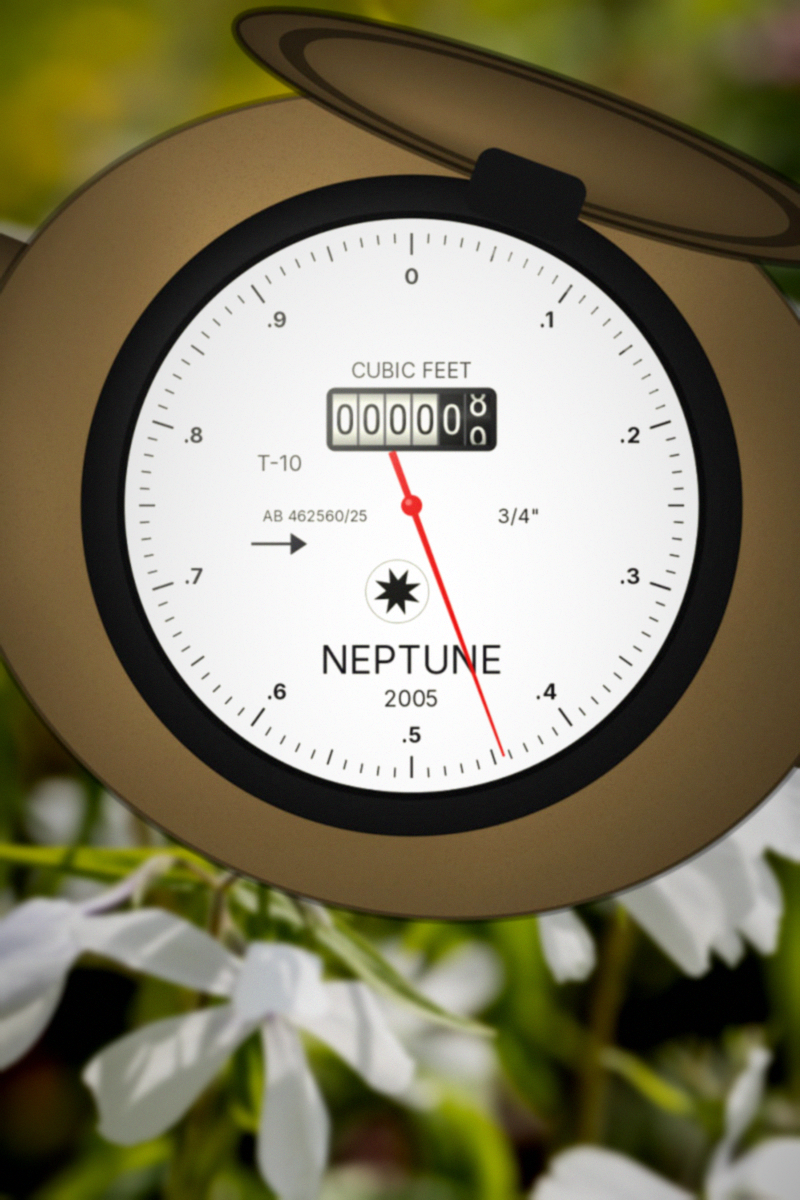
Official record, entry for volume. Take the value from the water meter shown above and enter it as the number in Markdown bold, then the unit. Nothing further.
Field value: **8.44** ft³
